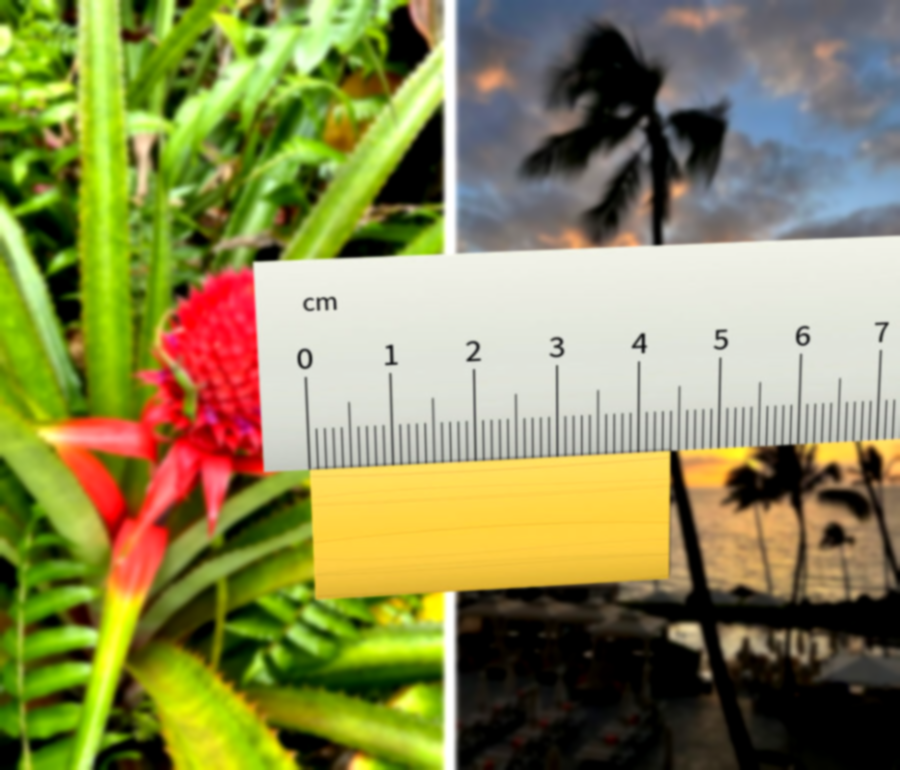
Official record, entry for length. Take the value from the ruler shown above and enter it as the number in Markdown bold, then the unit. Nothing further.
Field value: **4.4** cm
